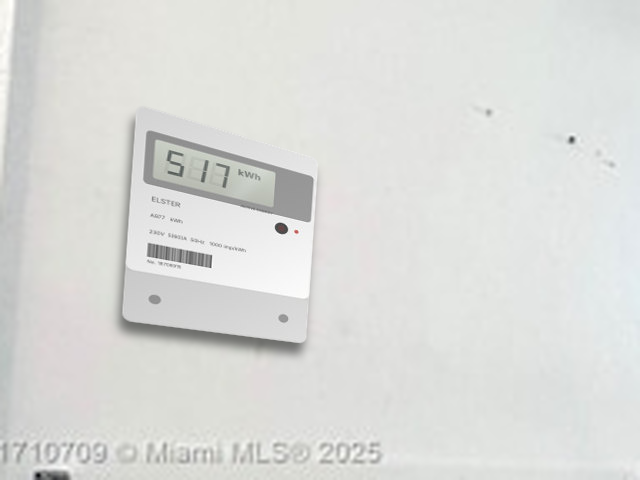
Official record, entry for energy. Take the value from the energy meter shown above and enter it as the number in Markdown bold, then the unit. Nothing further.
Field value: **517** kWh
